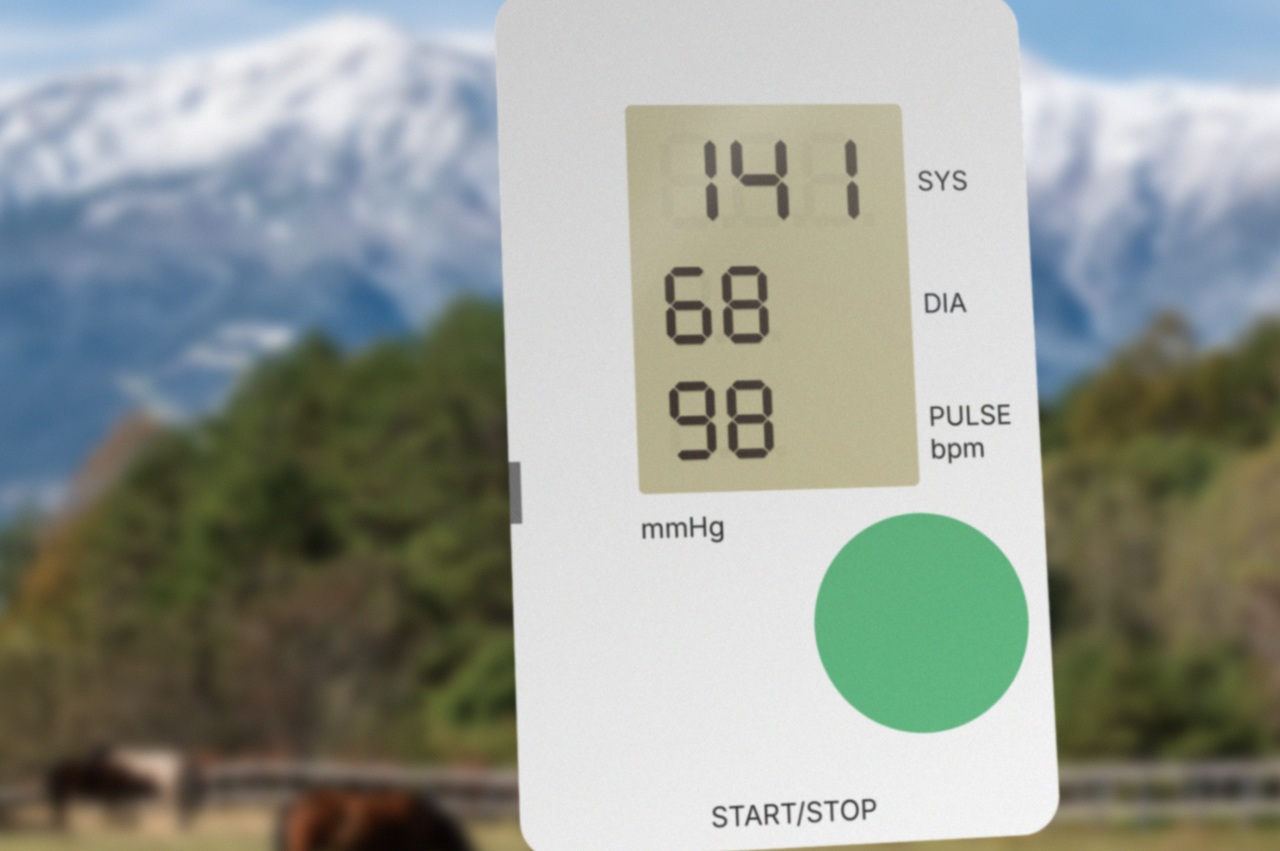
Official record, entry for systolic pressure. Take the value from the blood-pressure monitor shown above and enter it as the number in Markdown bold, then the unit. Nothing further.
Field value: **141** mmHg
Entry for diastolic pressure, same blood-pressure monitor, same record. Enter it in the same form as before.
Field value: **68** mmHg
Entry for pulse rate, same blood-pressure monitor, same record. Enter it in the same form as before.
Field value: **98** bpm
